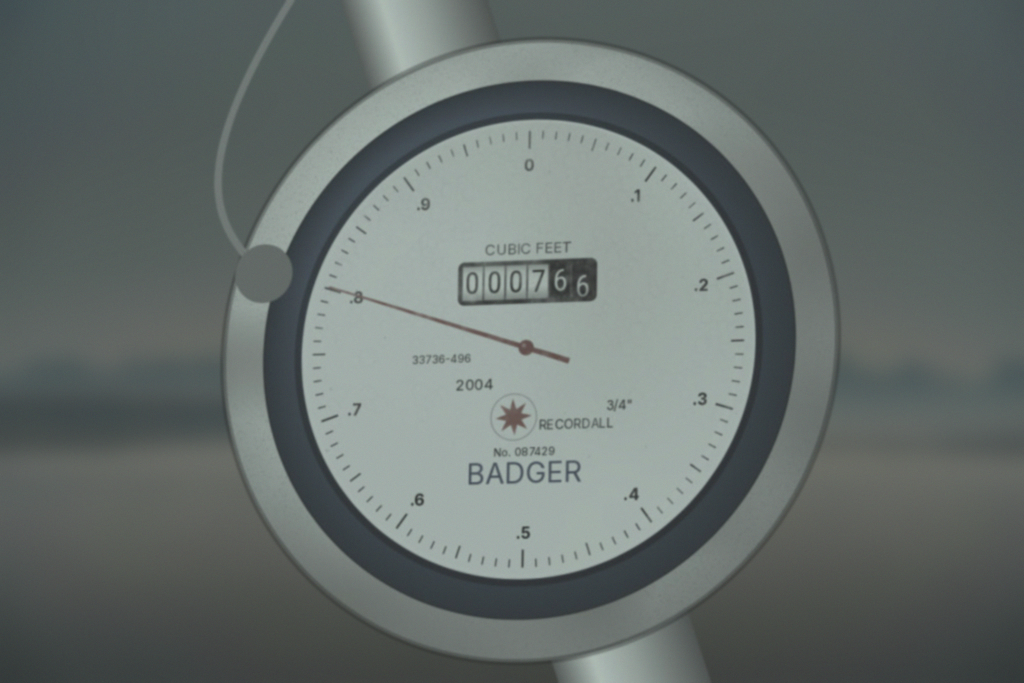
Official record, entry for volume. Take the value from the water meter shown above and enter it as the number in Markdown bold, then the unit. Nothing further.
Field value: **765.80** ft³
